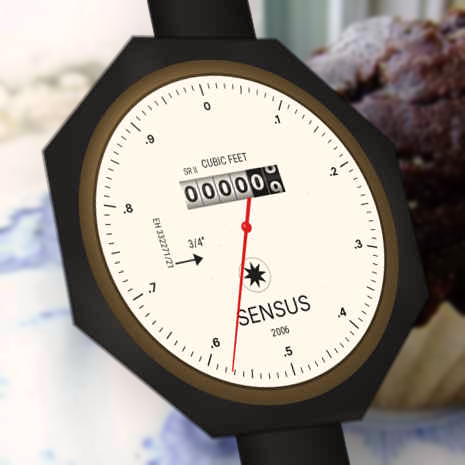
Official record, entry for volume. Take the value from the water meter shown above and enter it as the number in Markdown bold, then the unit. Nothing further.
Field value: **8.57** ft³
